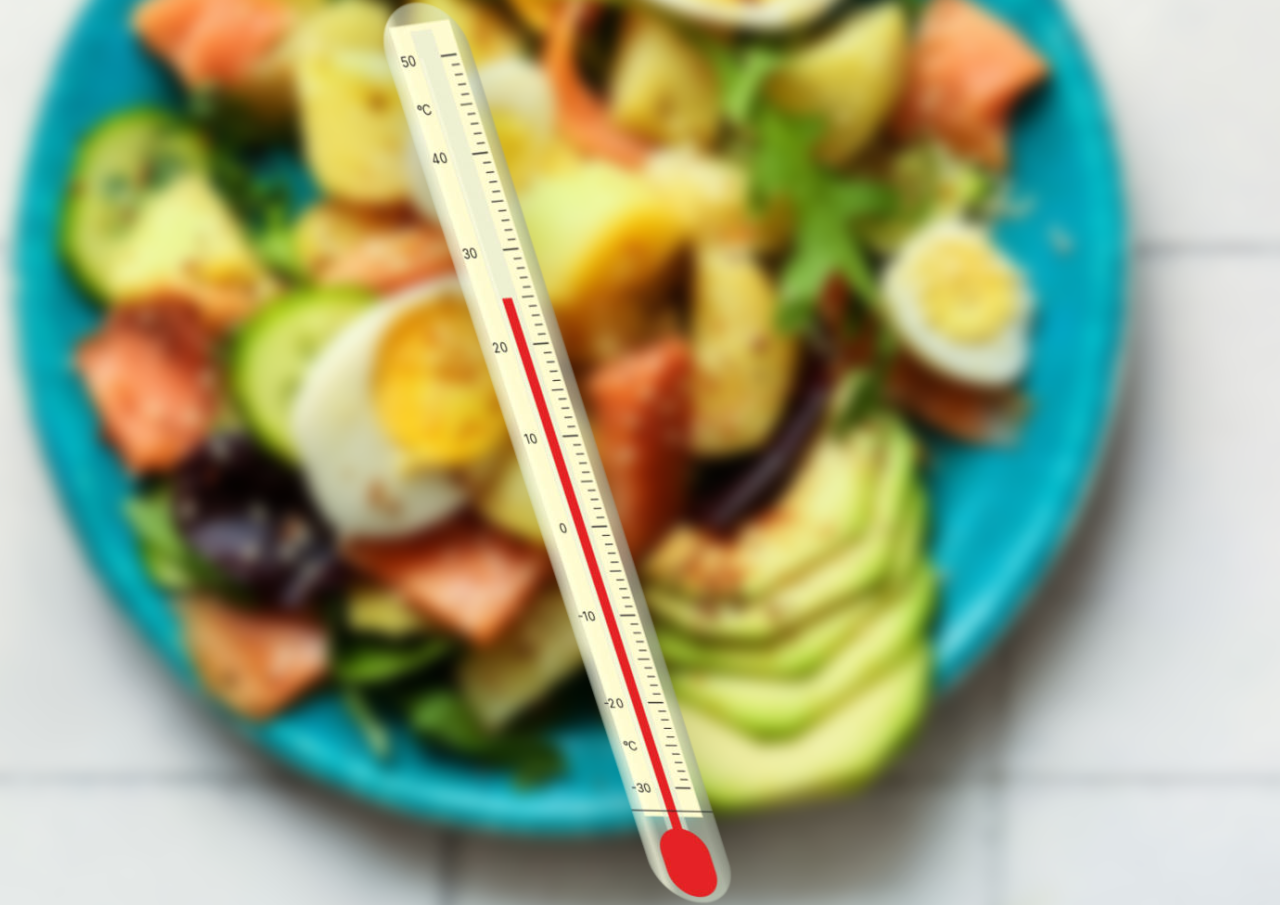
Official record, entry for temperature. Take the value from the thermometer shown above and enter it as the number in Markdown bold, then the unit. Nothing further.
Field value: **25** °C
